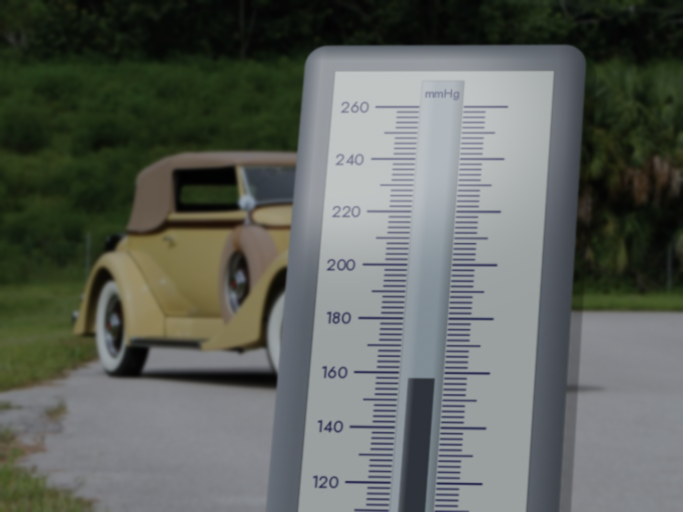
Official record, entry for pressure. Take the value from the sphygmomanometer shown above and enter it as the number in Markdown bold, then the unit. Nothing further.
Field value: **158** mmHg
